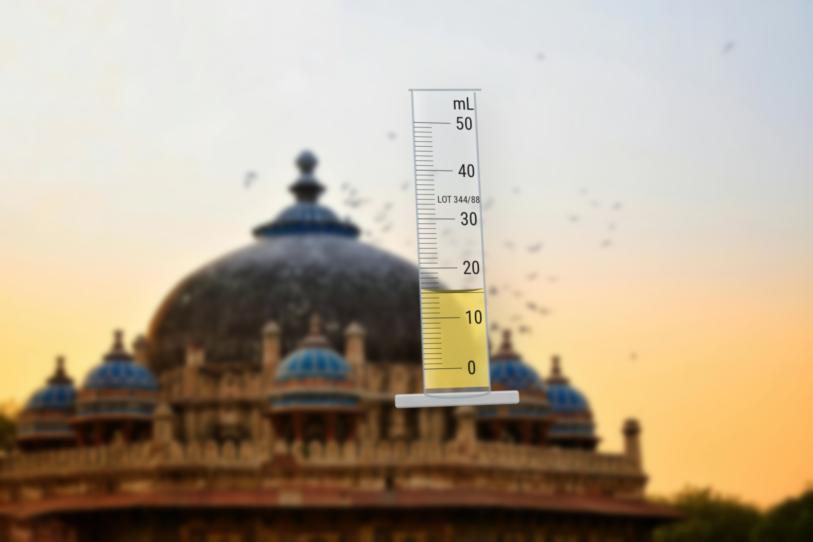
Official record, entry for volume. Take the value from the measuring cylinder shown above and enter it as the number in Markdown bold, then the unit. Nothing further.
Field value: **15** mL
